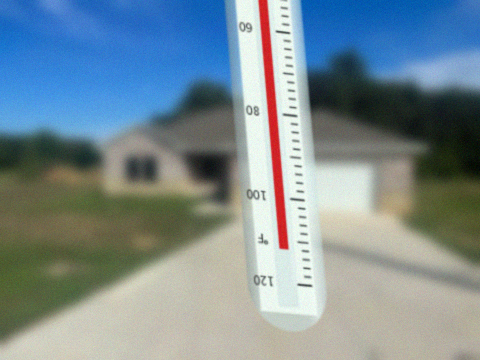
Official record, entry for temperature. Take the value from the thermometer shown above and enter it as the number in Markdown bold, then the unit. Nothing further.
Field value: **112** °F
